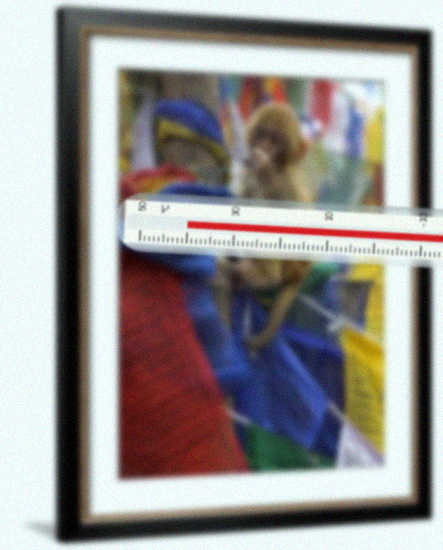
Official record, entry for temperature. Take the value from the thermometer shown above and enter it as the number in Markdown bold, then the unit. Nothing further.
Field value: **40** °C
